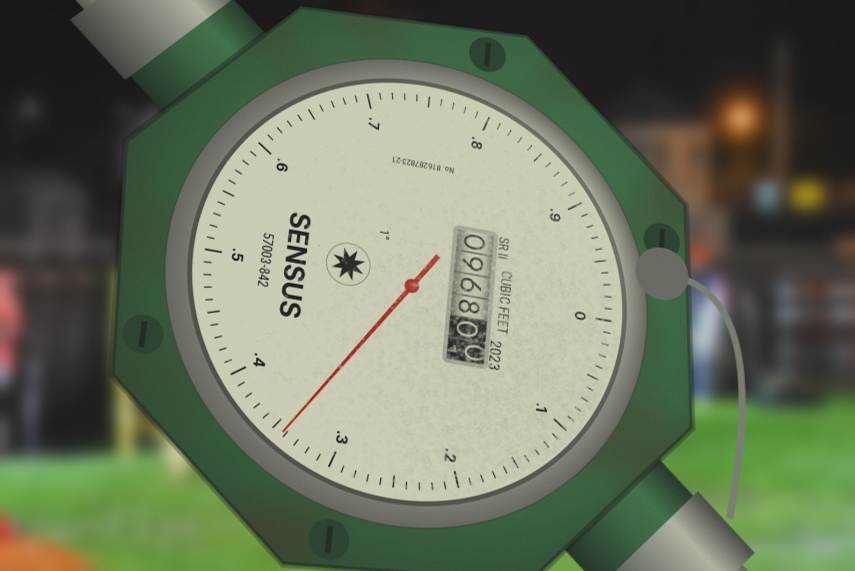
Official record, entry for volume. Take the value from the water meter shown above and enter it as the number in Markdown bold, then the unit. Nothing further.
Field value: **96800.34** ft³
